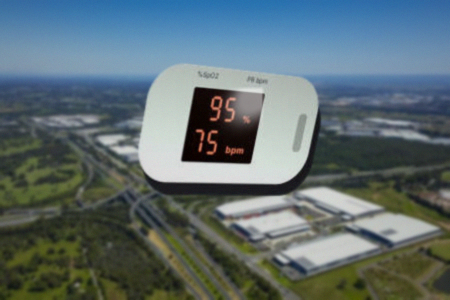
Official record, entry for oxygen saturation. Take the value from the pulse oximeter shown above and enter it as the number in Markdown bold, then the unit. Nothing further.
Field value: **95** %
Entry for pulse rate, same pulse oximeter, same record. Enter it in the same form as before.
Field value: **75** bpm
